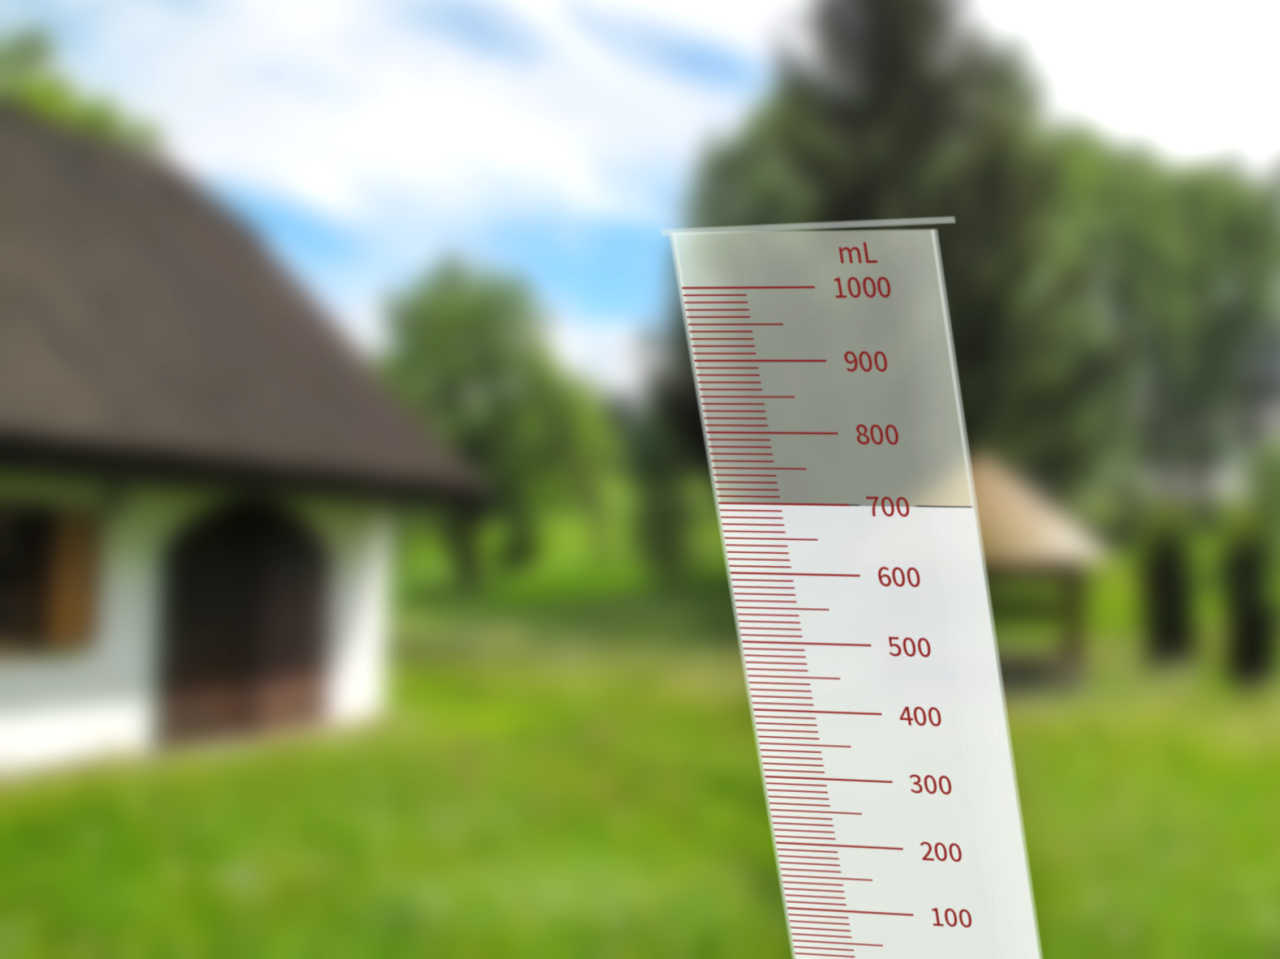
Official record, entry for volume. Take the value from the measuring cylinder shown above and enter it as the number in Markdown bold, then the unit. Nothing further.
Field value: **700** mL
